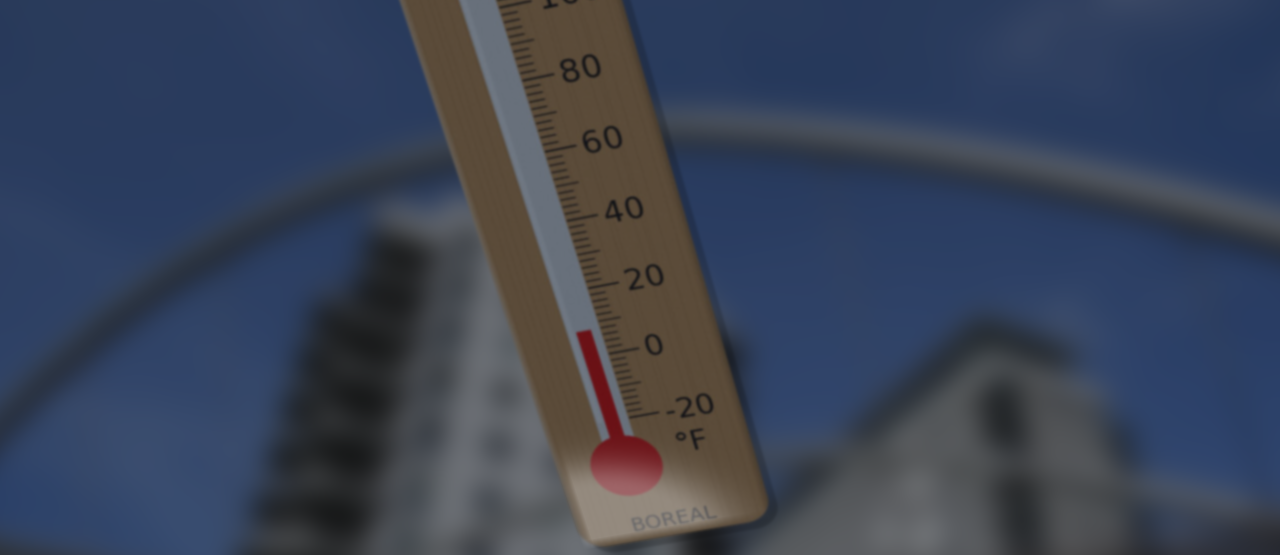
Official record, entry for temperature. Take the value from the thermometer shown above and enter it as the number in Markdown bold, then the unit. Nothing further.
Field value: **8** °F
